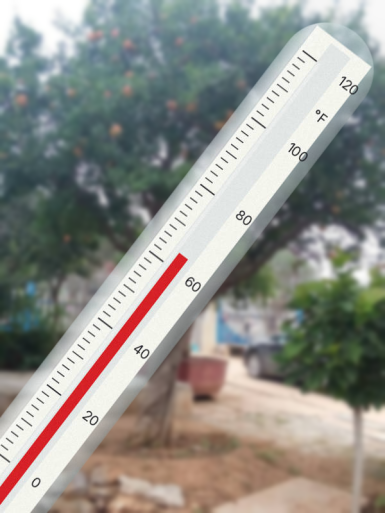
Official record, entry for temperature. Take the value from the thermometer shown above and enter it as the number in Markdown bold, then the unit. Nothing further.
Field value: **64** °F
